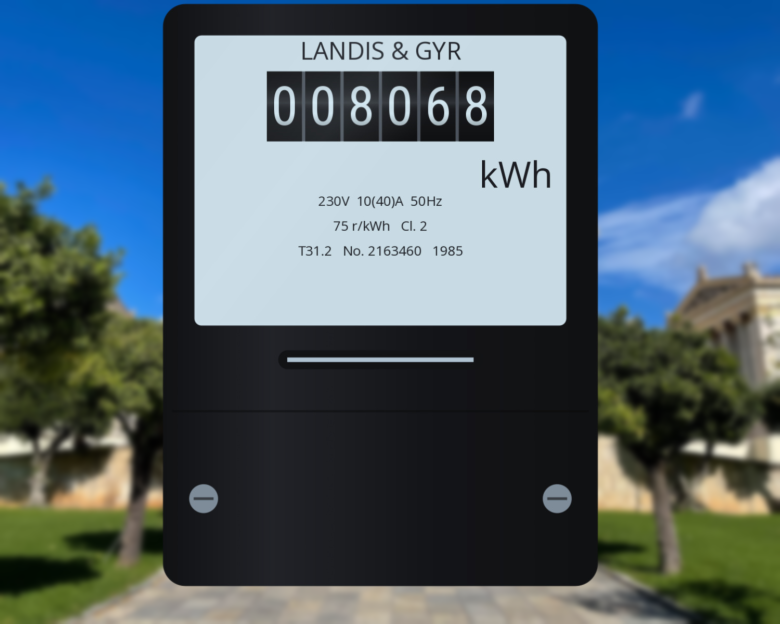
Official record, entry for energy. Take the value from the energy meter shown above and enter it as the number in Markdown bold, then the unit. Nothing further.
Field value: **8068** kWh
